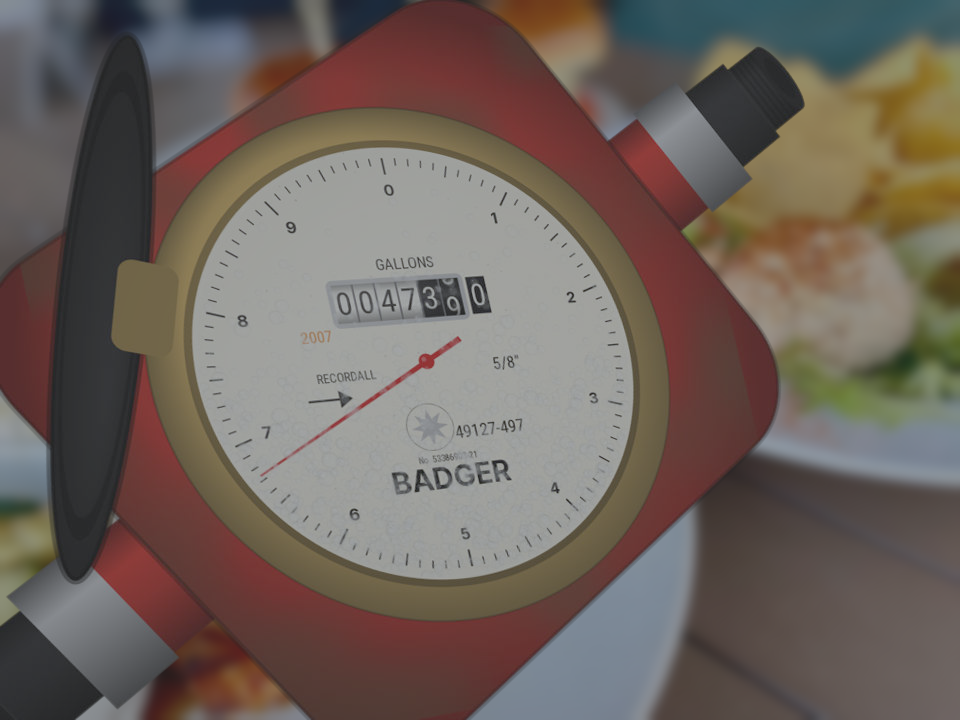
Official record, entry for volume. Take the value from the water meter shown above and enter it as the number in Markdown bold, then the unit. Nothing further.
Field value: **47386.7** gal
